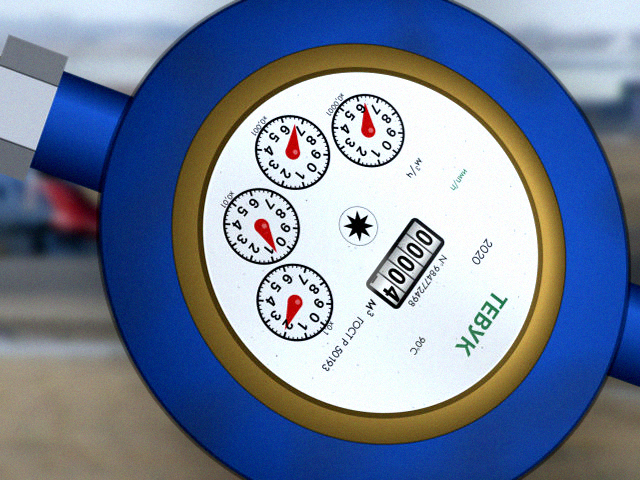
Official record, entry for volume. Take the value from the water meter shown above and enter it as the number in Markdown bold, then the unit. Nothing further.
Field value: **4.2066** m³
